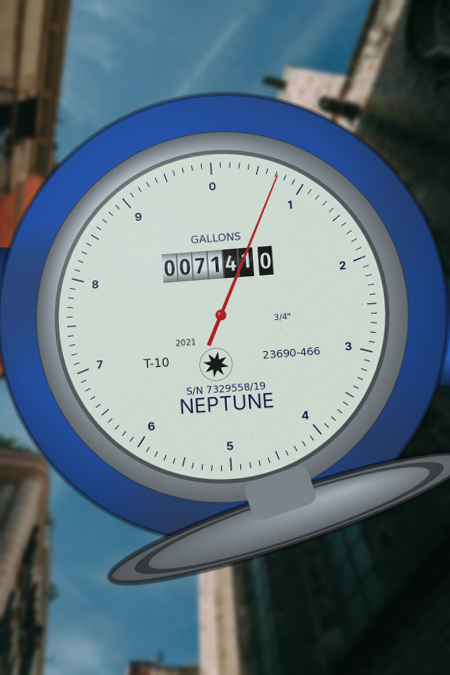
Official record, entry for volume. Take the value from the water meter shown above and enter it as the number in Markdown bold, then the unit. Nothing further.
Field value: **71410.7** gal
